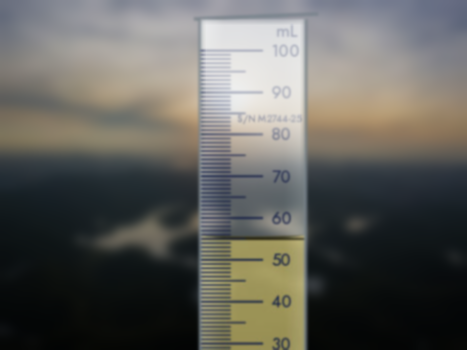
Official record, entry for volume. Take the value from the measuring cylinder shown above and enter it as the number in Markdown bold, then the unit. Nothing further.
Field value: **55** mL
